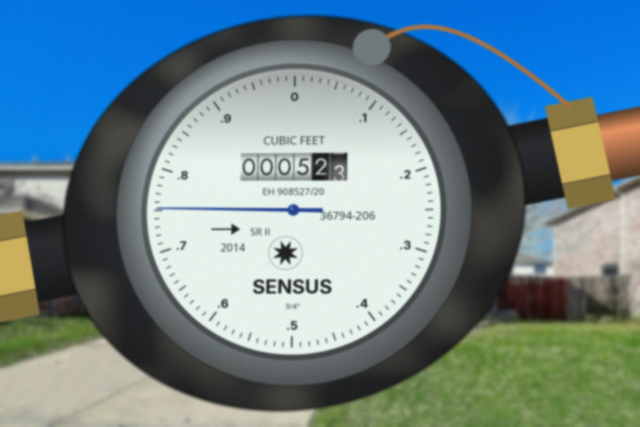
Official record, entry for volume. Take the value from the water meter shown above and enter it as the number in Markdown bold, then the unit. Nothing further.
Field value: **522.75** ft³
